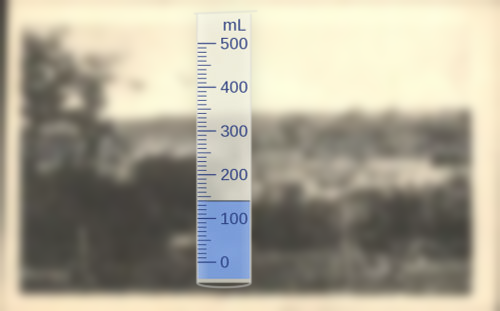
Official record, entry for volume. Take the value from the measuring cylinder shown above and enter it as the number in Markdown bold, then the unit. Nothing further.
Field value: **140** mL
